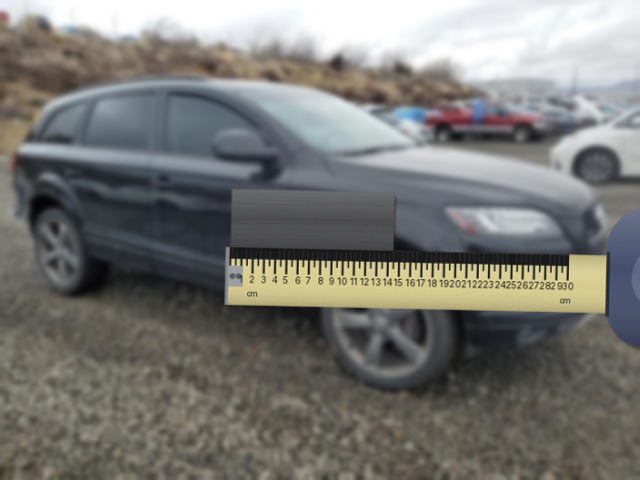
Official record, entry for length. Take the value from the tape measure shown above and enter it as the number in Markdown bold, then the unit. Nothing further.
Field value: **14.5** cm
